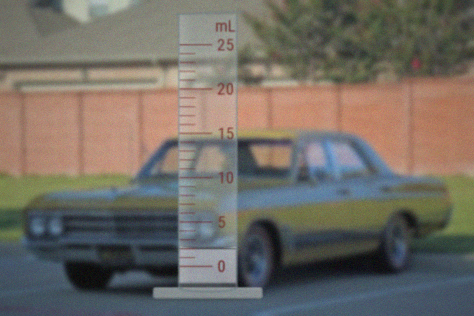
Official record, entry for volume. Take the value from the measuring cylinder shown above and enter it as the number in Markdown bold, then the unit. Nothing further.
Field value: **2** mL
